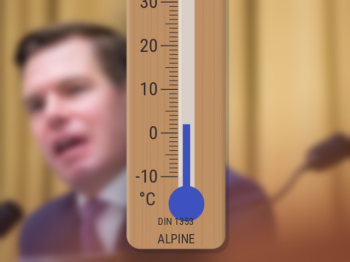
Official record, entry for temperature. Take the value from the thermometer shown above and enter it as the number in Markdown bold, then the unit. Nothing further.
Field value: **2** °C
